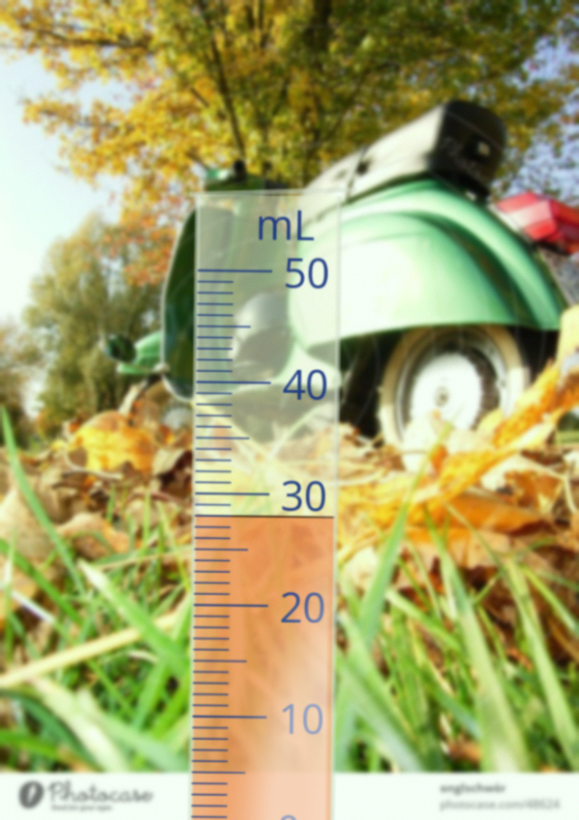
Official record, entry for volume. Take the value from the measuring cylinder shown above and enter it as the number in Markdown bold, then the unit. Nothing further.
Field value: **28** mL
